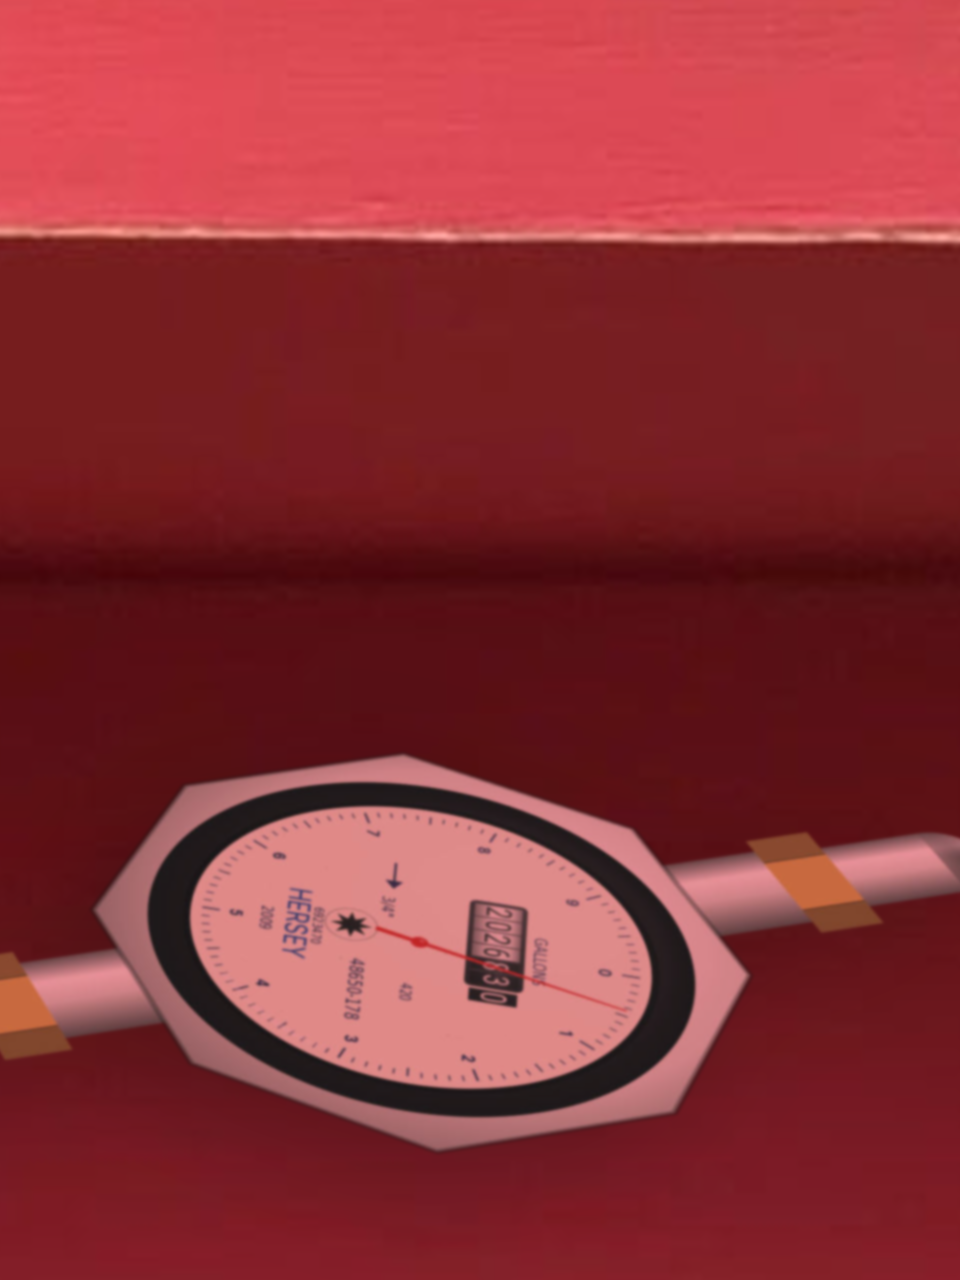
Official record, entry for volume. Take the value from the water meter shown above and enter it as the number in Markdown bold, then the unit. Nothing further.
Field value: **2026830.4** gal
